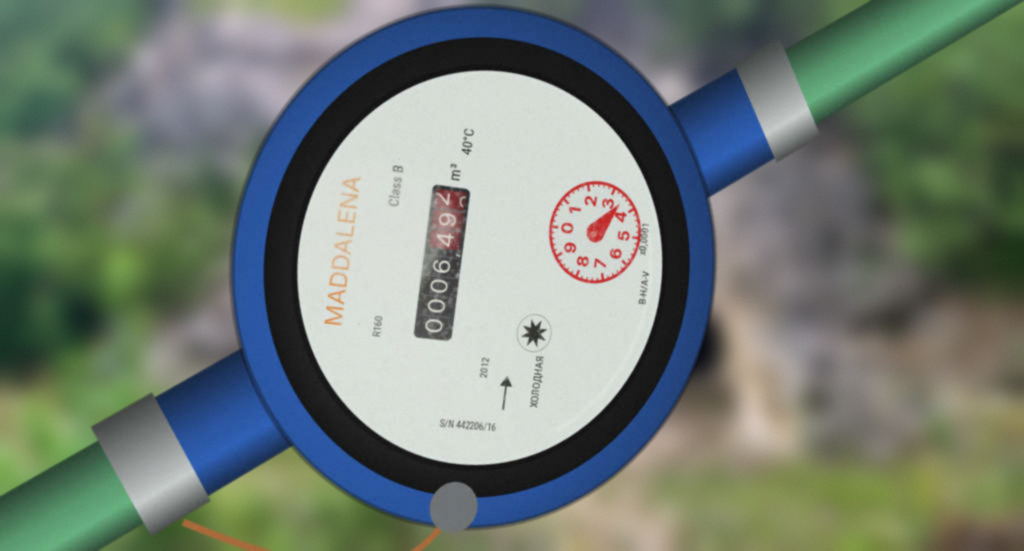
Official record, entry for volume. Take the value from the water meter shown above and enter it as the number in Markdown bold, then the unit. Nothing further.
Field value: **6.4923** m³
